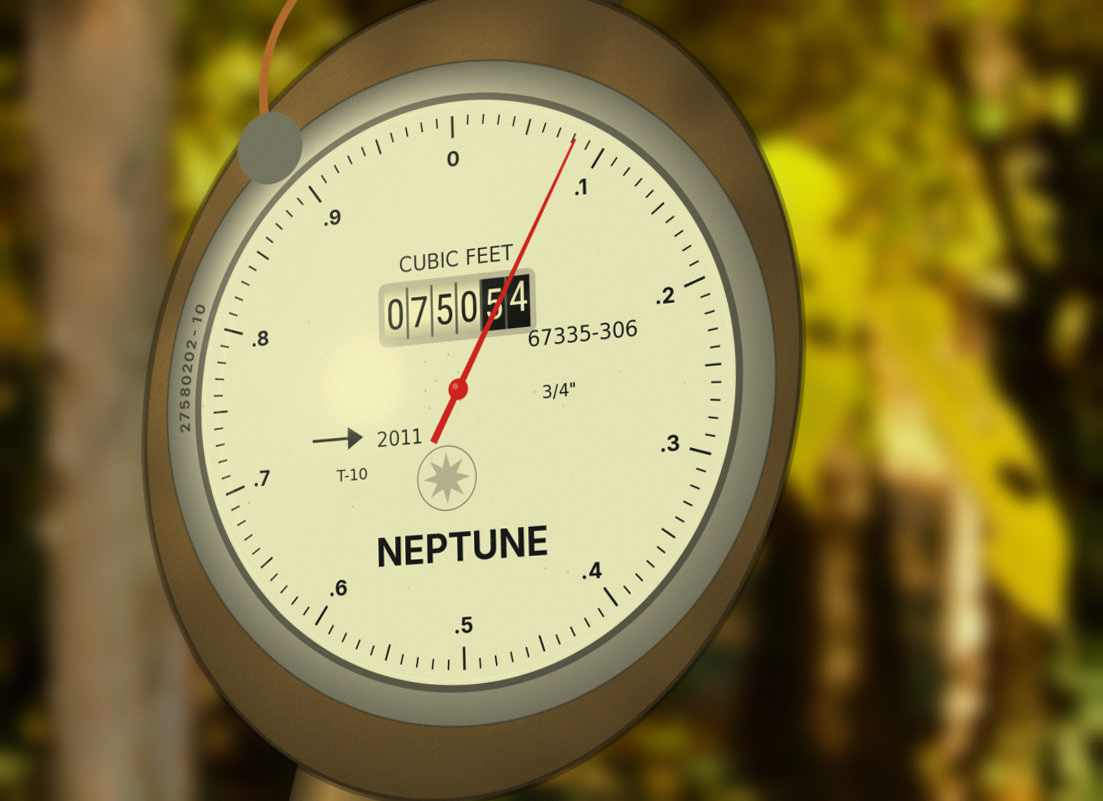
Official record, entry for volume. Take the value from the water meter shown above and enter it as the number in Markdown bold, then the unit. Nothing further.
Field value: **75054.08** ft³
